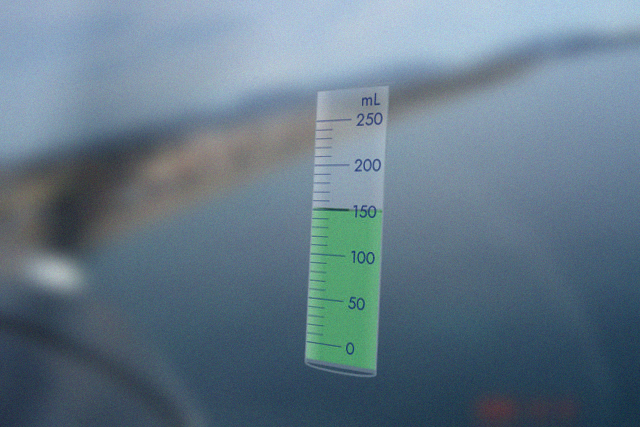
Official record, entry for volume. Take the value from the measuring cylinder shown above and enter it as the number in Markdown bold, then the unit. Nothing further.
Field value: **150** mL
